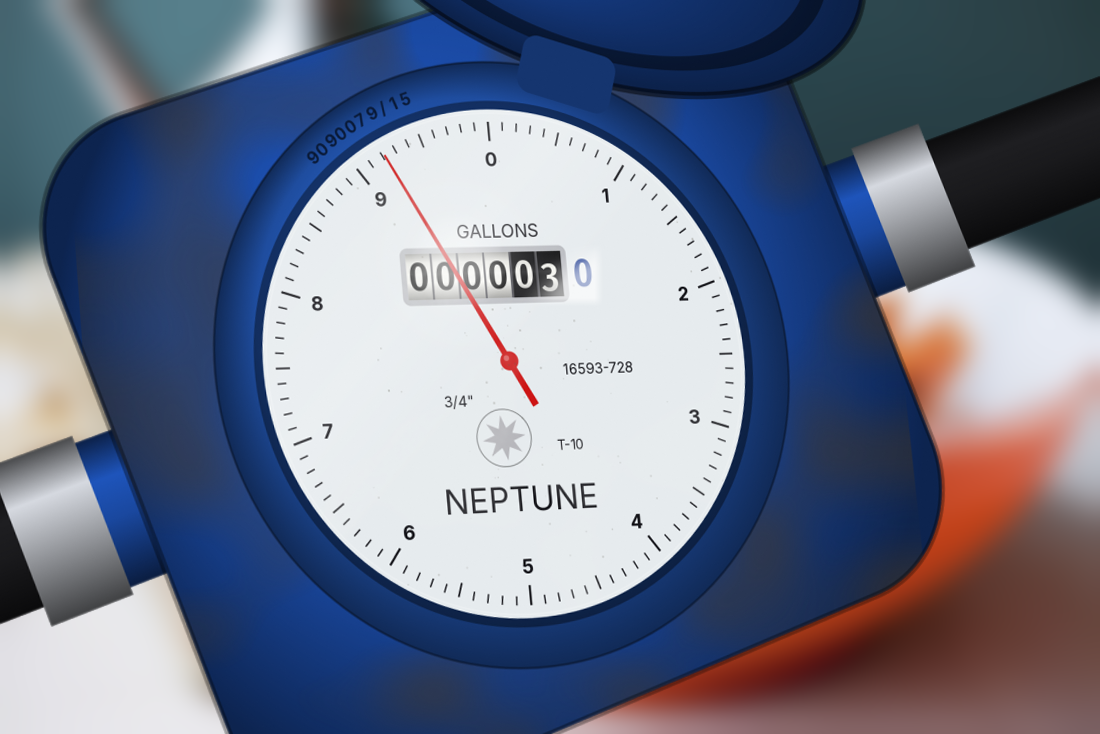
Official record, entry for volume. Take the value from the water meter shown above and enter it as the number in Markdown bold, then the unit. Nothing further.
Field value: **29.2** gal
